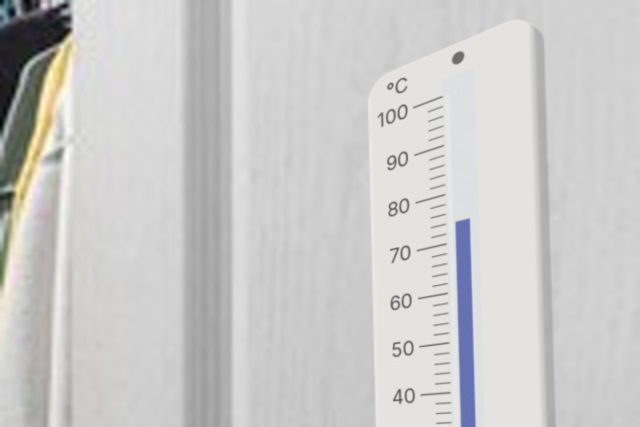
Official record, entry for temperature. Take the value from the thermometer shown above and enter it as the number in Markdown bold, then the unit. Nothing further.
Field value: **74** °C
